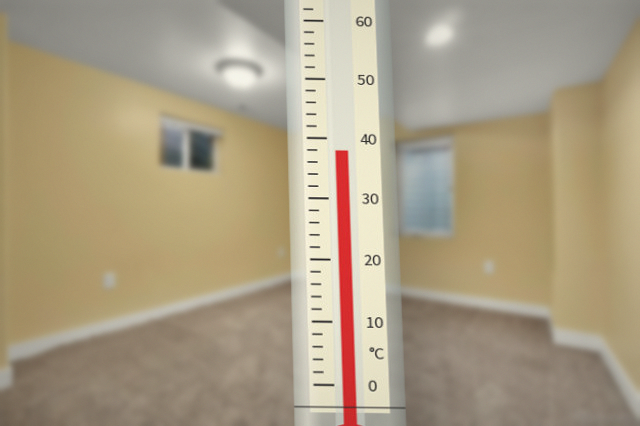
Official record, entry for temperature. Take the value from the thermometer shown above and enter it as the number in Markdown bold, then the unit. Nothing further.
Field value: **38** °C
